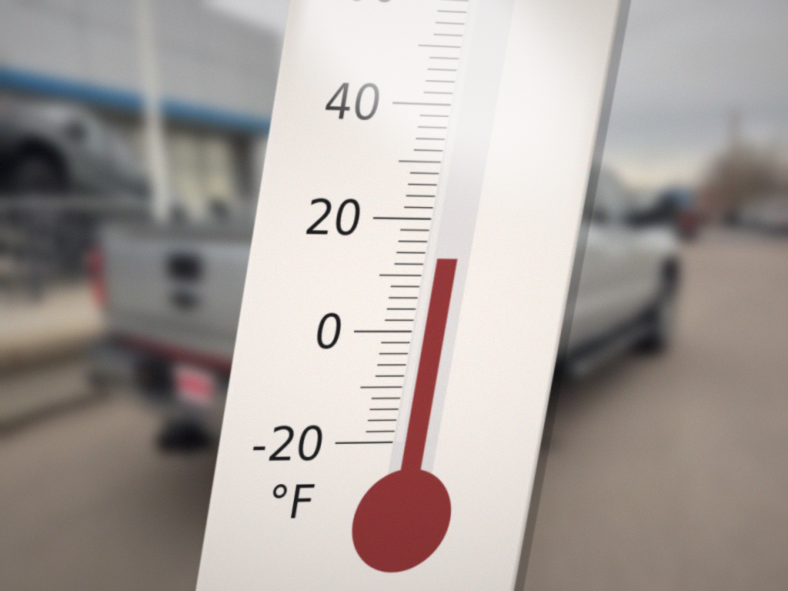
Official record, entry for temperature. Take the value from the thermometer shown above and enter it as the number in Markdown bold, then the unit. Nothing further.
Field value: **13** °F
